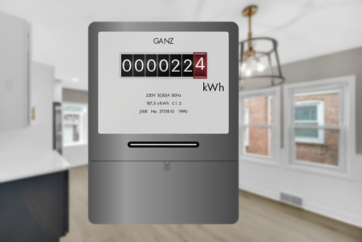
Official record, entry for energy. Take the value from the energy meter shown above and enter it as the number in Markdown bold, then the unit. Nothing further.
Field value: **22.4** kWh
